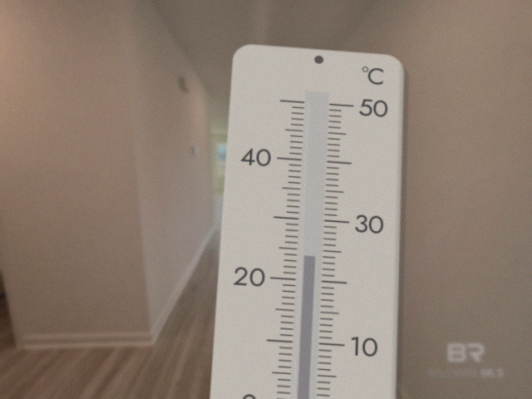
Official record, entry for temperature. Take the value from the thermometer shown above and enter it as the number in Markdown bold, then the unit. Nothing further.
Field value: **24** °C
